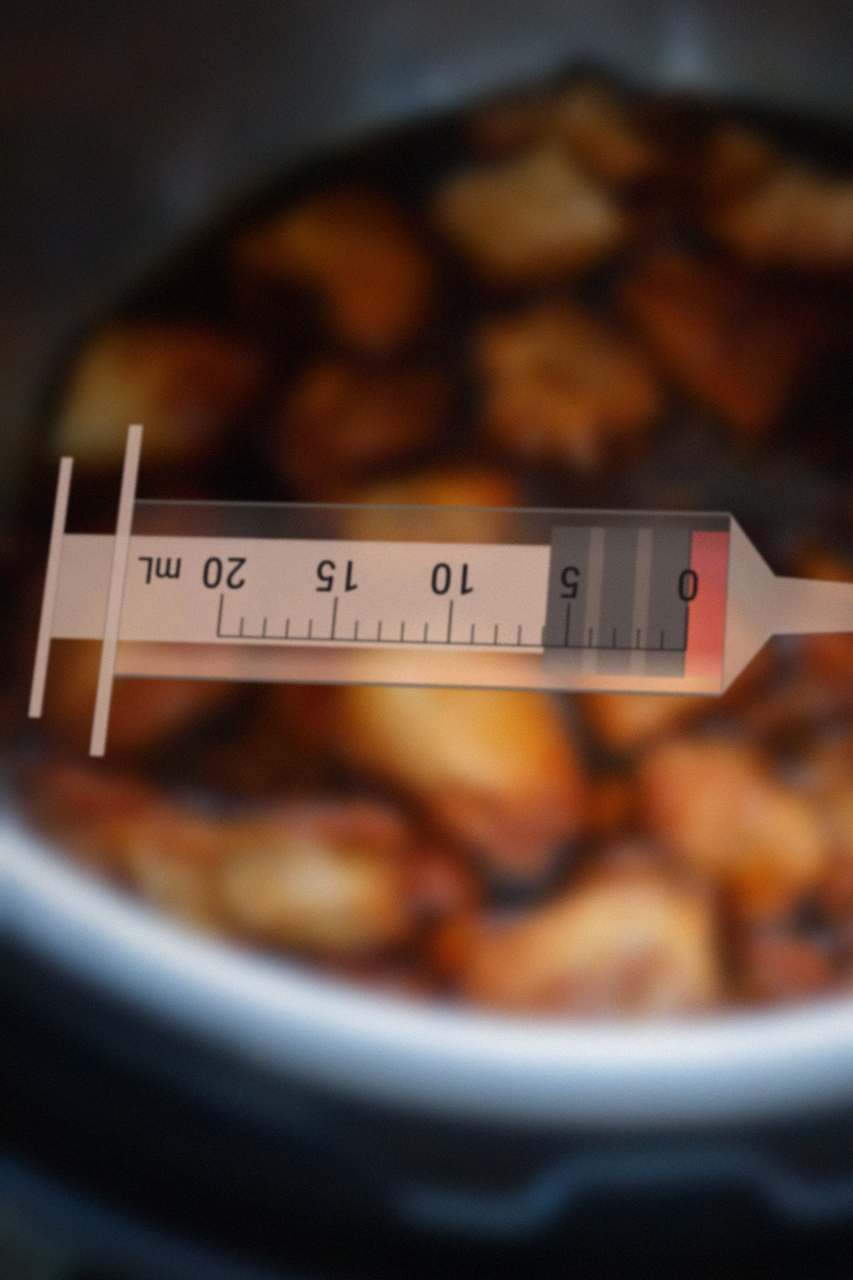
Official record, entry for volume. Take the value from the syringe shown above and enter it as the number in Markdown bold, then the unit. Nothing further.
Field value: **0** mL
